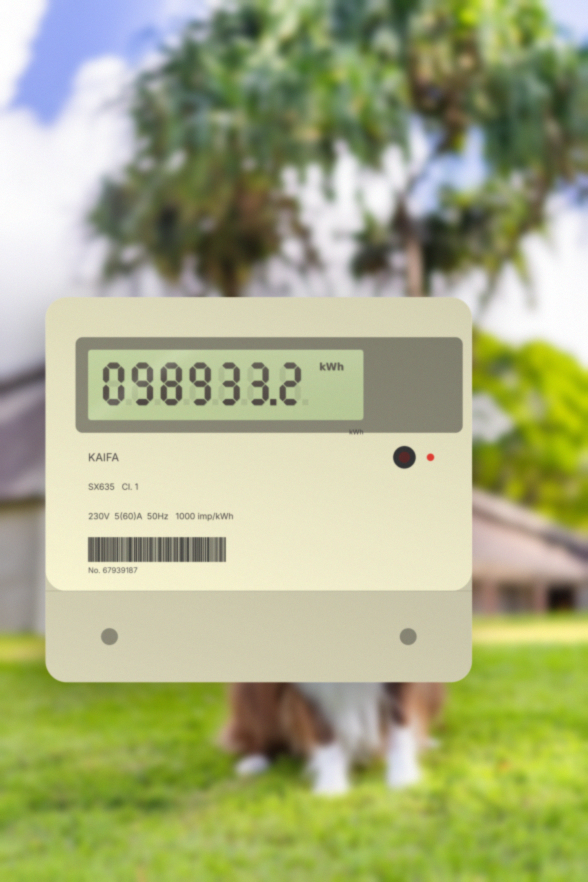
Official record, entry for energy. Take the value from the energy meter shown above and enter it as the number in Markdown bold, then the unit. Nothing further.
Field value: **98933.2** kWh
